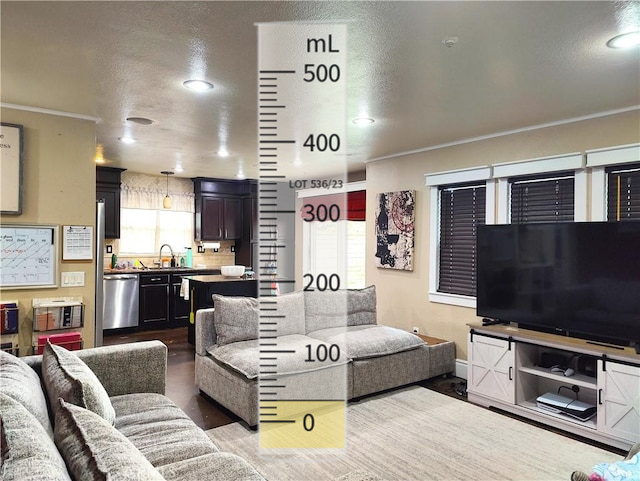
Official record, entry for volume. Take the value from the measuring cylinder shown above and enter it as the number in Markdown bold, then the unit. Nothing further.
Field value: **30** mL
